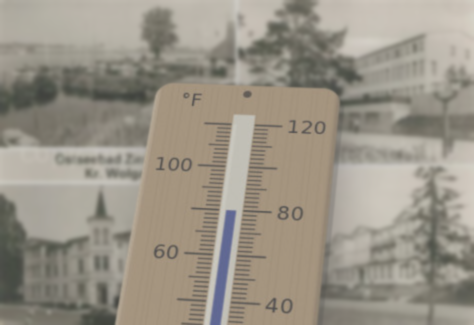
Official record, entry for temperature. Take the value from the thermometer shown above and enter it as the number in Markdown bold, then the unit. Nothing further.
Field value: **80** °F
